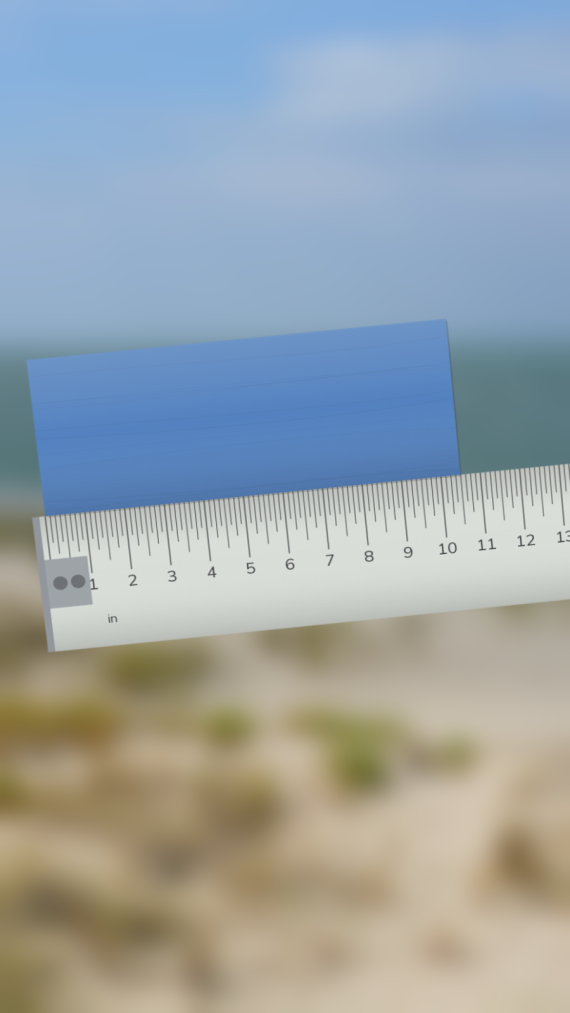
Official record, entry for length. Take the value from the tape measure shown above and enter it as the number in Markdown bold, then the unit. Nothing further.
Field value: **10.5** in
